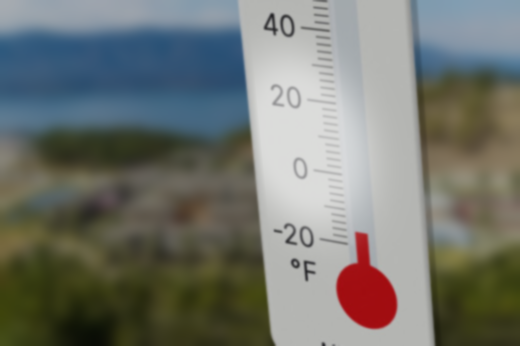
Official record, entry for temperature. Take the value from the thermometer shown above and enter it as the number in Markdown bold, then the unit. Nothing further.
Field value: **-16** °F
